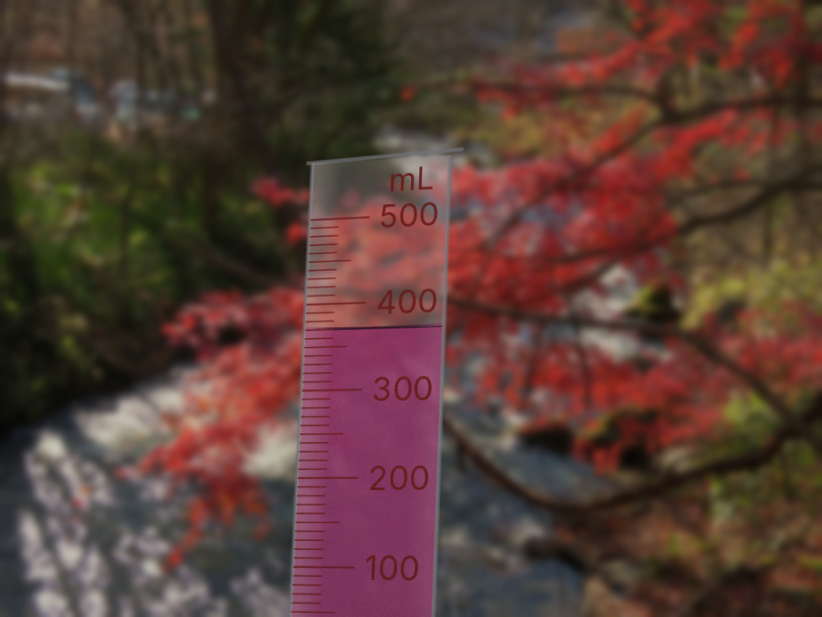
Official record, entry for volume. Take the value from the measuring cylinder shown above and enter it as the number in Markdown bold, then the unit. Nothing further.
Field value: **370** mL
